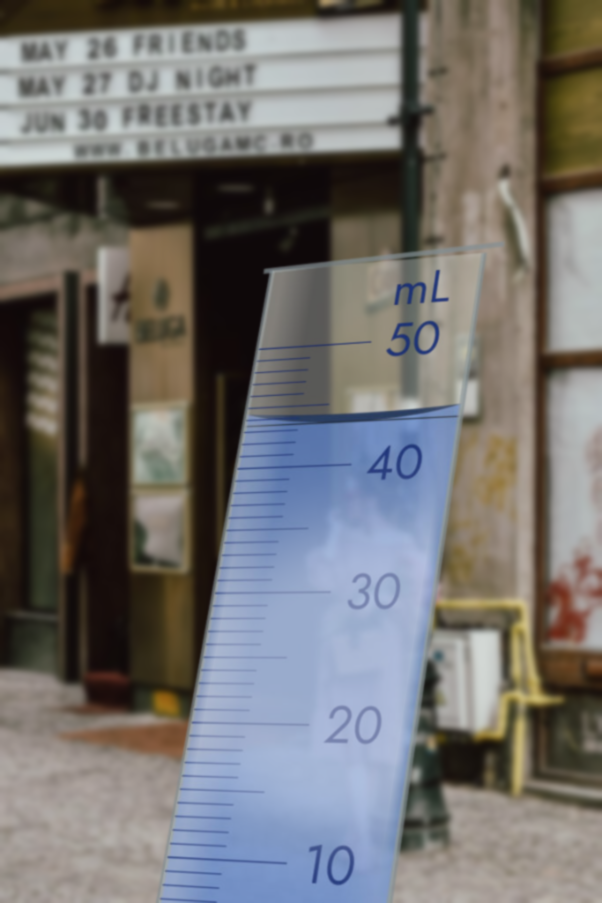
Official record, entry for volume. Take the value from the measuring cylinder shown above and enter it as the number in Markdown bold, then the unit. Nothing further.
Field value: **43.5** mL
